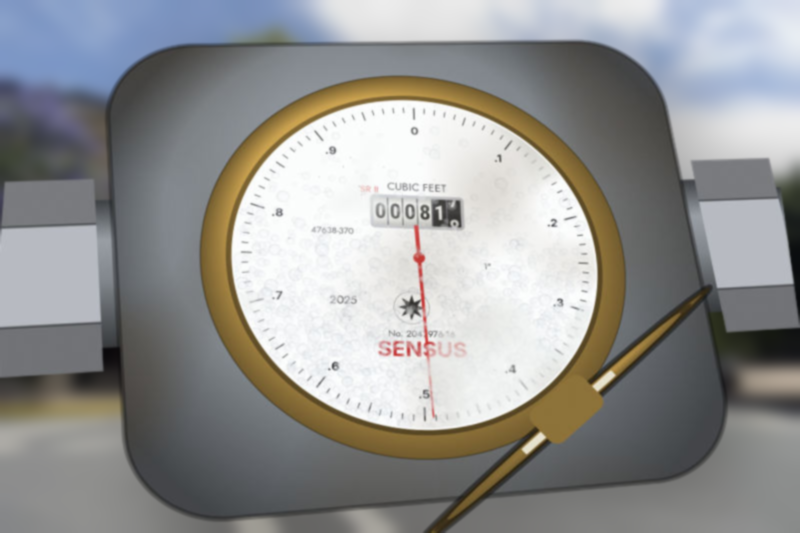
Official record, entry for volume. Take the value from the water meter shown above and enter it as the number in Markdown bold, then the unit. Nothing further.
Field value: **817.49** ft³
